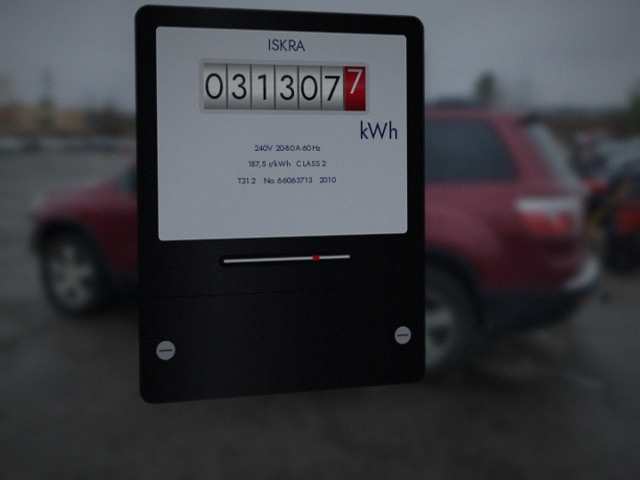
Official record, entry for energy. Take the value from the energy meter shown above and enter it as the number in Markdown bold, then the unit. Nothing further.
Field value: **31307.7** kWh
